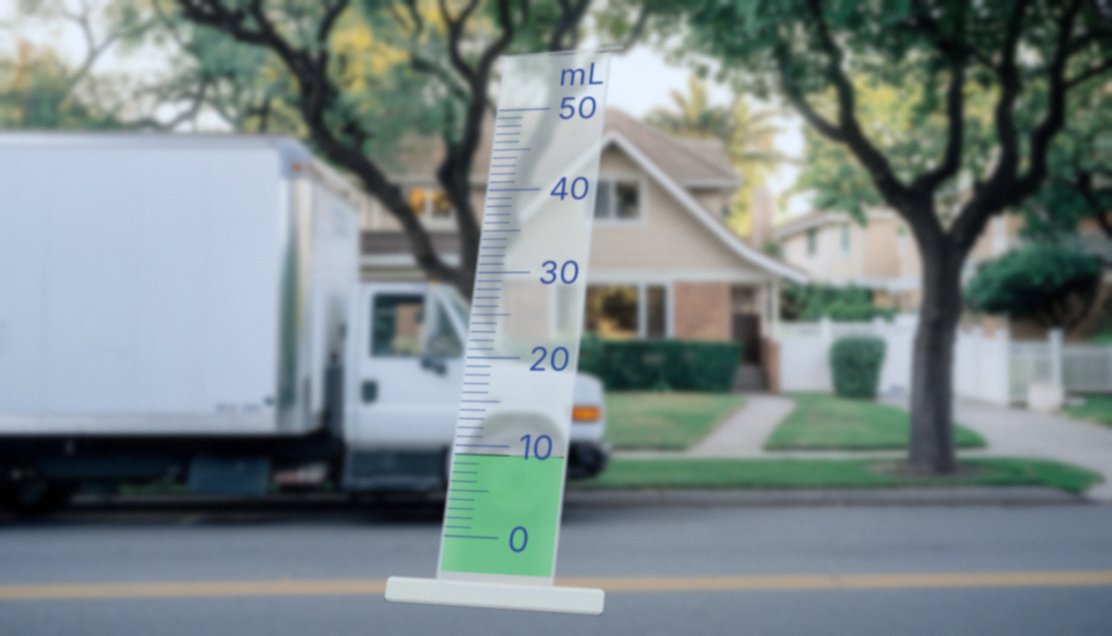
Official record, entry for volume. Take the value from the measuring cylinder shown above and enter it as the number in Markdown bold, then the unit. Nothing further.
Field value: **9** mL
